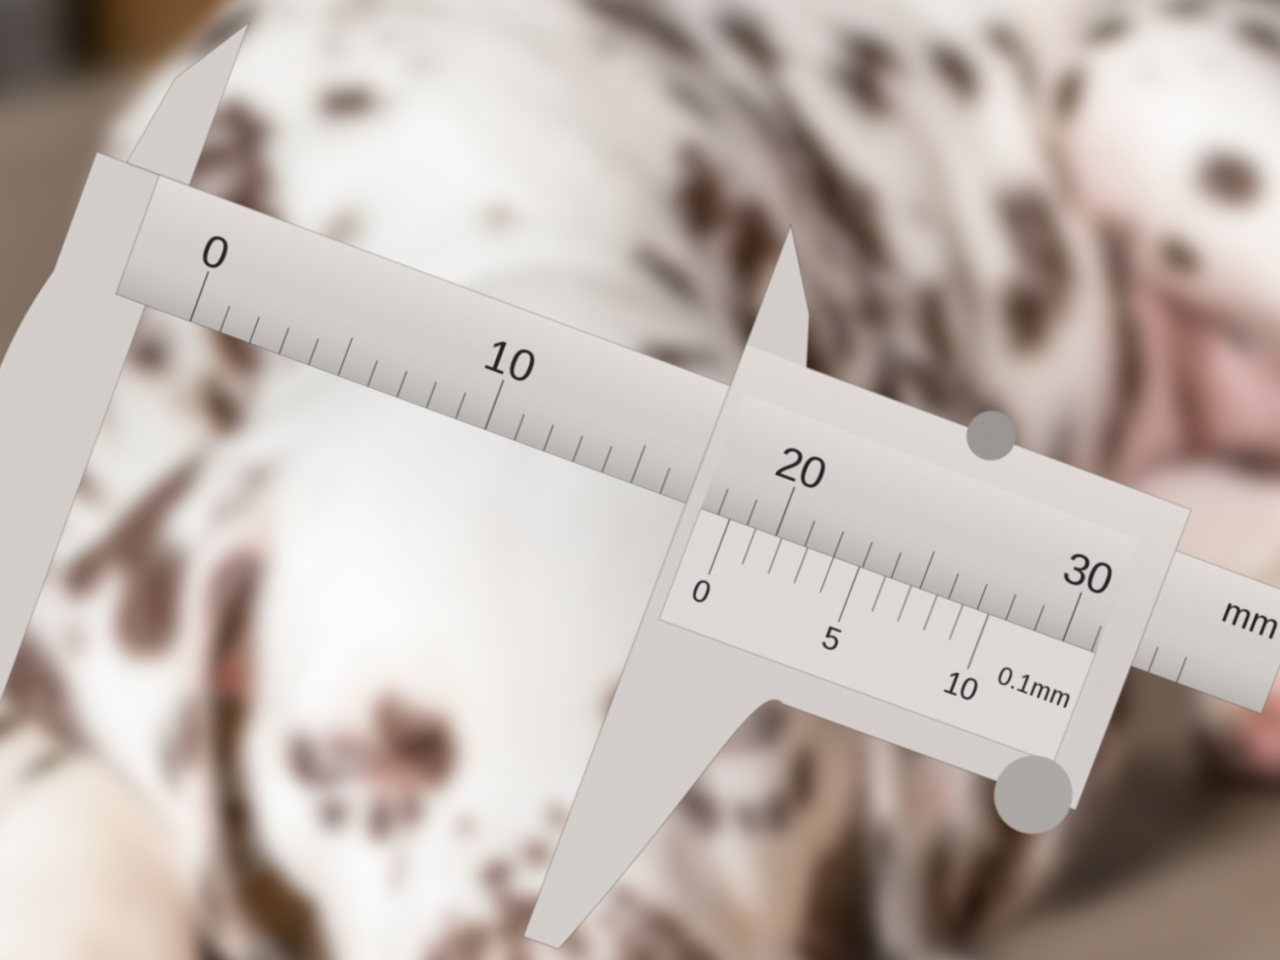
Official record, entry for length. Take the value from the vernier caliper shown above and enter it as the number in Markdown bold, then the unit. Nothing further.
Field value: **18.4** mm
